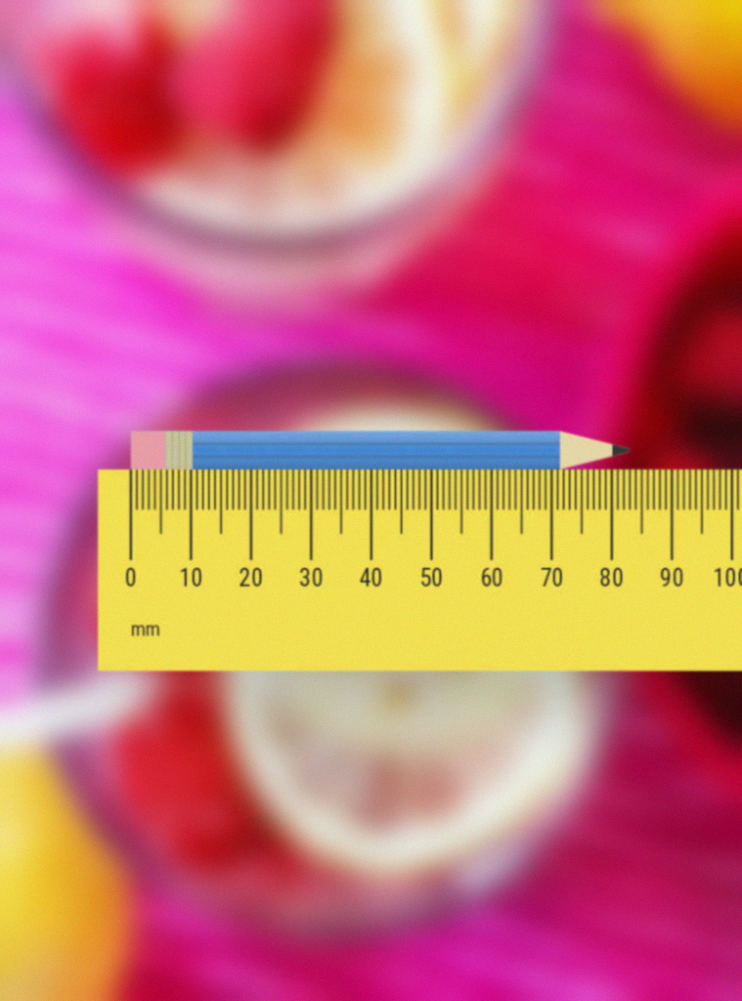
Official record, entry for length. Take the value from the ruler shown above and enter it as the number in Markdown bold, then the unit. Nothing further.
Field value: **83** mm
